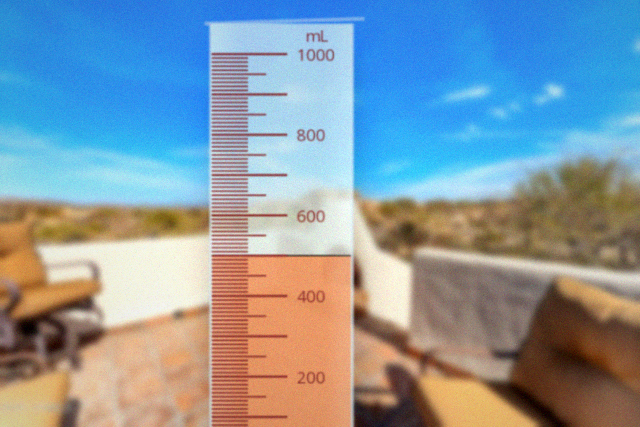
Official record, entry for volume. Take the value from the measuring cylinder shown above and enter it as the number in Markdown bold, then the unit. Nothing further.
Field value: **500** mL
